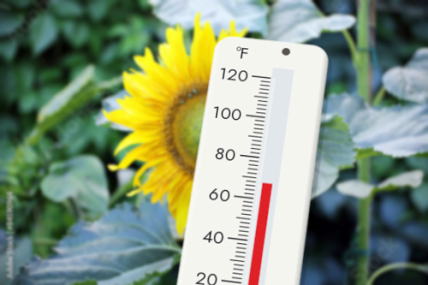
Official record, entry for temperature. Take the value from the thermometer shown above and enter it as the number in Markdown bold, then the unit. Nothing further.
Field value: **68** °F
